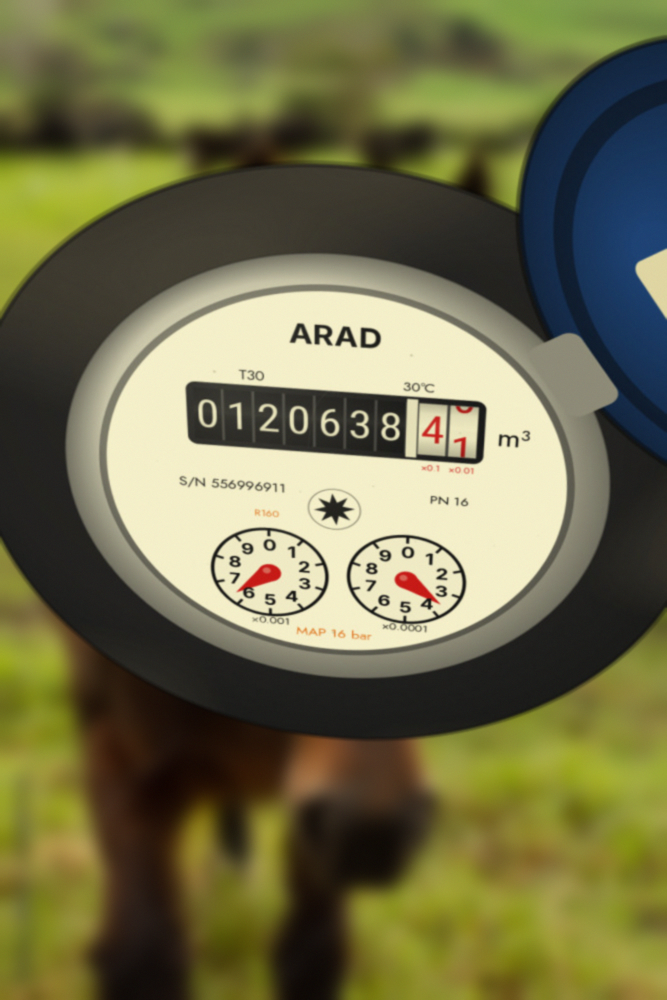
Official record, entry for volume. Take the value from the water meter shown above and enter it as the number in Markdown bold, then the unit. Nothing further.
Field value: **120638.4063** m³
